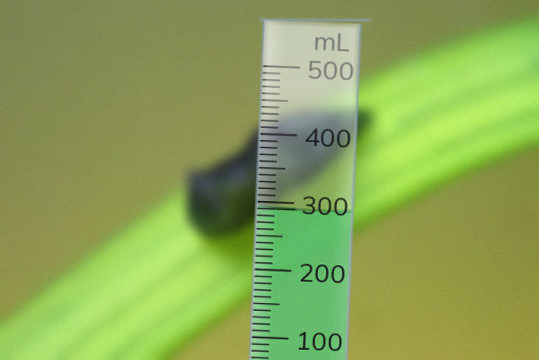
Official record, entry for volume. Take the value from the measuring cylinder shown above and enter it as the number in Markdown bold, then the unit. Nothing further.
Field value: **290** mL
